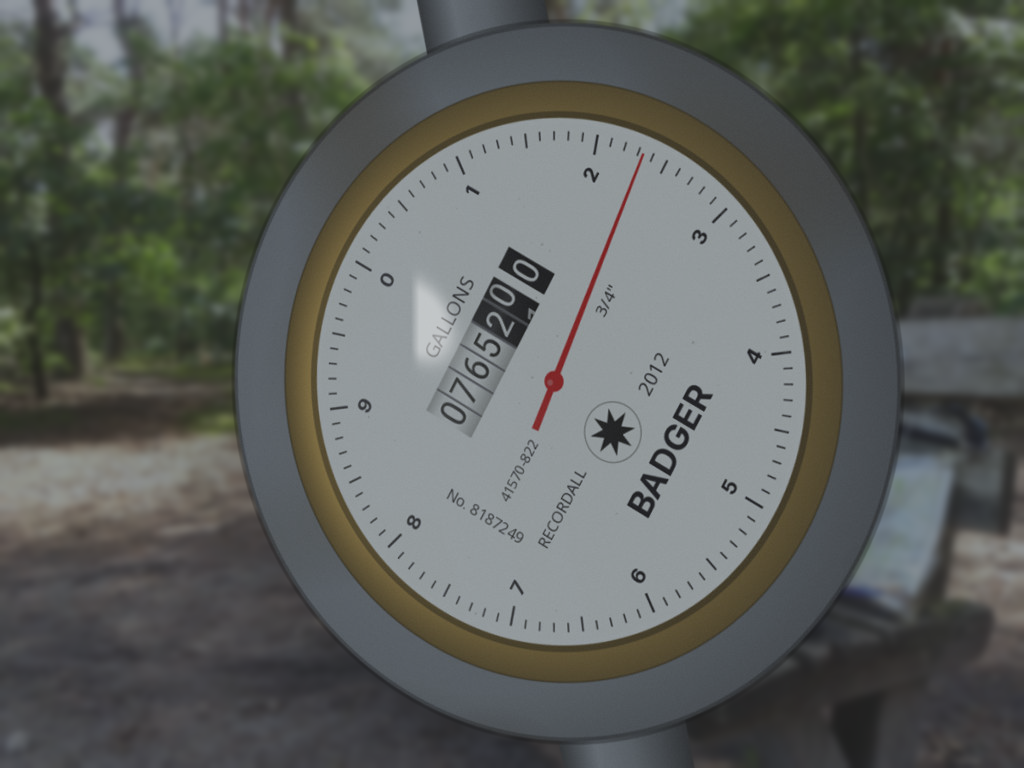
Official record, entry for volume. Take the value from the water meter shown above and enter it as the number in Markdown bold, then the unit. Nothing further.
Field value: **765202.3** gal
